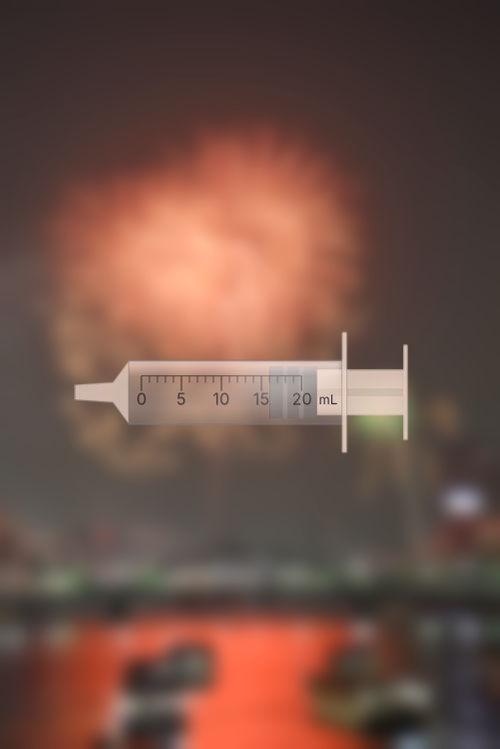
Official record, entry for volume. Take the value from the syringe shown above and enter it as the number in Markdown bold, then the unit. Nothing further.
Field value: **16** mL
